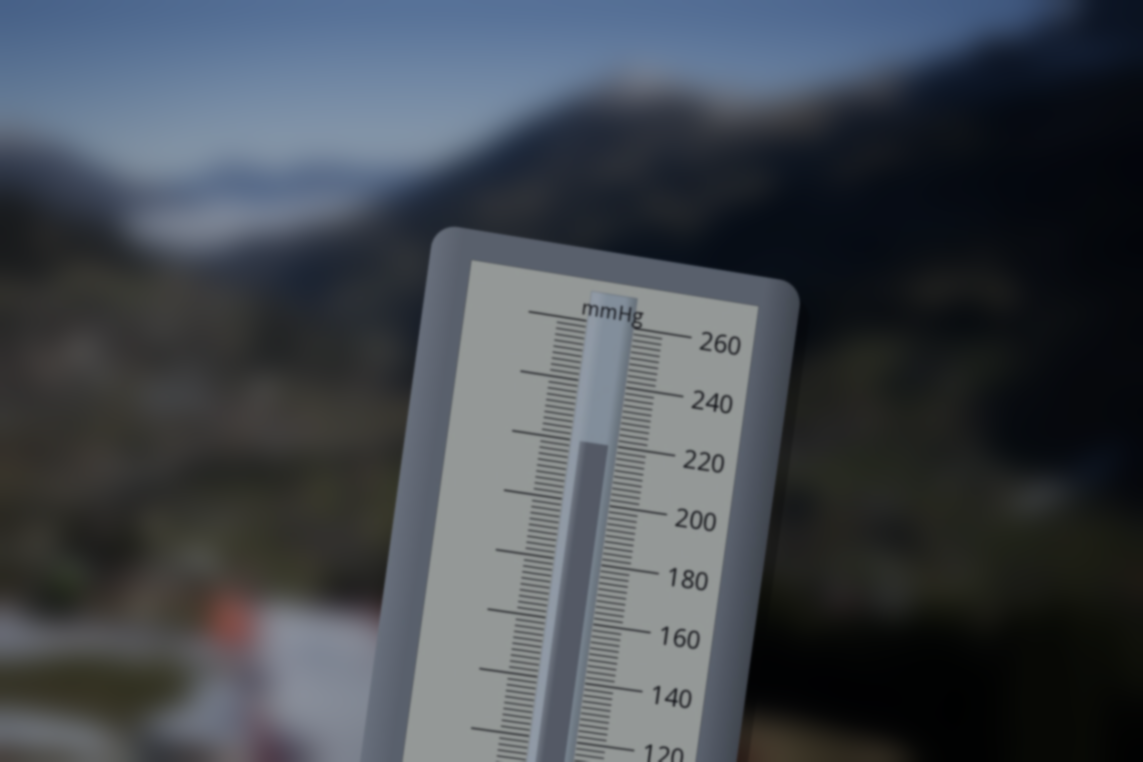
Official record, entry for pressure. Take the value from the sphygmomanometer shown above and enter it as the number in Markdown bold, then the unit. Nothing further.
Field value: **220** mmHg
